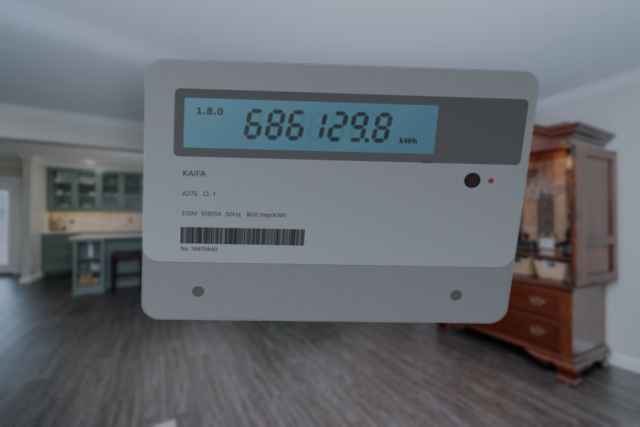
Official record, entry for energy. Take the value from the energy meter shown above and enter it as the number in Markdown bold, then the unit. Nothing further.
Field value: **686129.8** kWh
